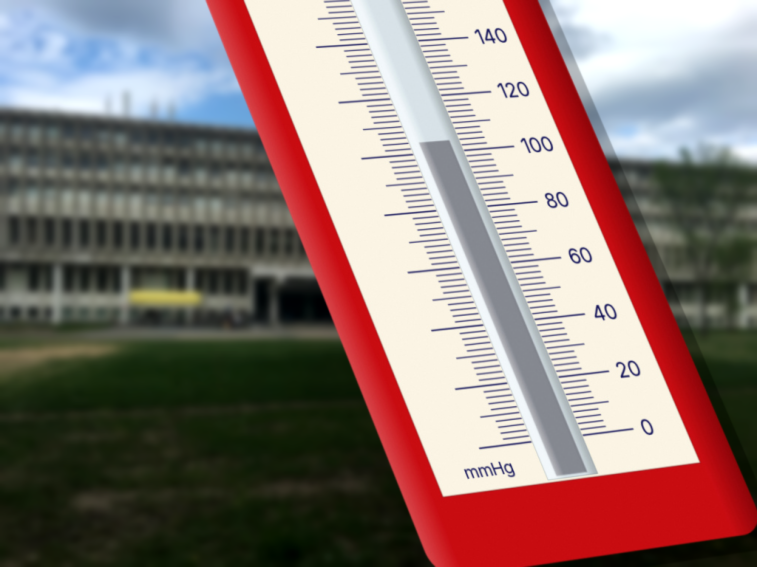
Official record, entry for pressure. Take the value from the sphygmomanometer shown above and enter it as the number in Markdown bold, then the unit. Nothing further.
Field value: **104** mmHg
